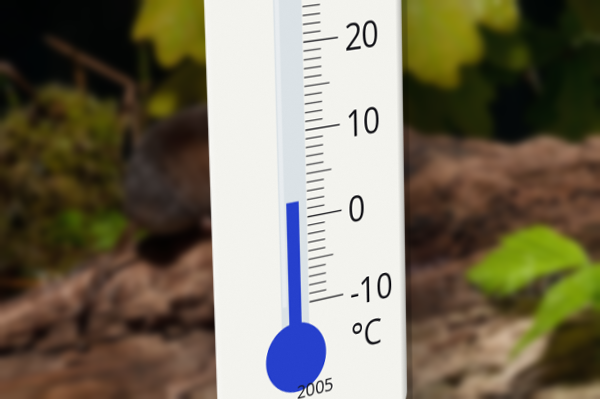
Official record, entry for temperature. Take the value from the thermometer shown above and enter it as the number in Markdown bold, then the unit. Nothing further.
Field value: **2** °C
